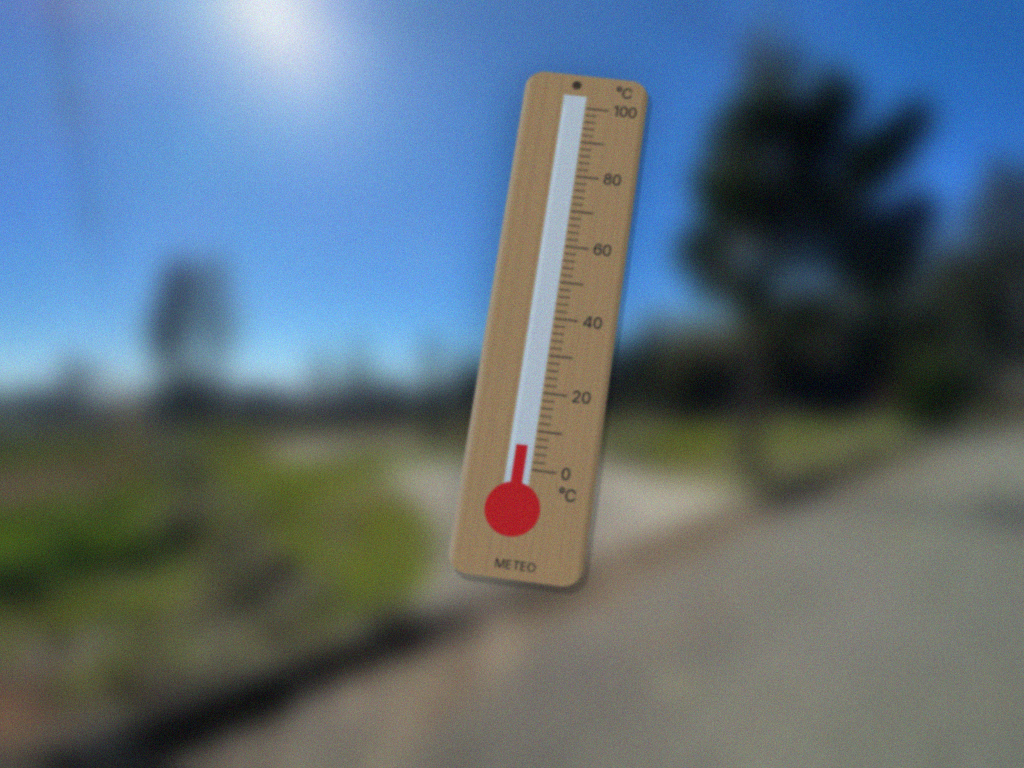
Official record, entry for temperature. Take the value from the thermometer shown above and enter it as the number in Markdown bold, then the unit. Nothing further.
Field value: **6** °C
